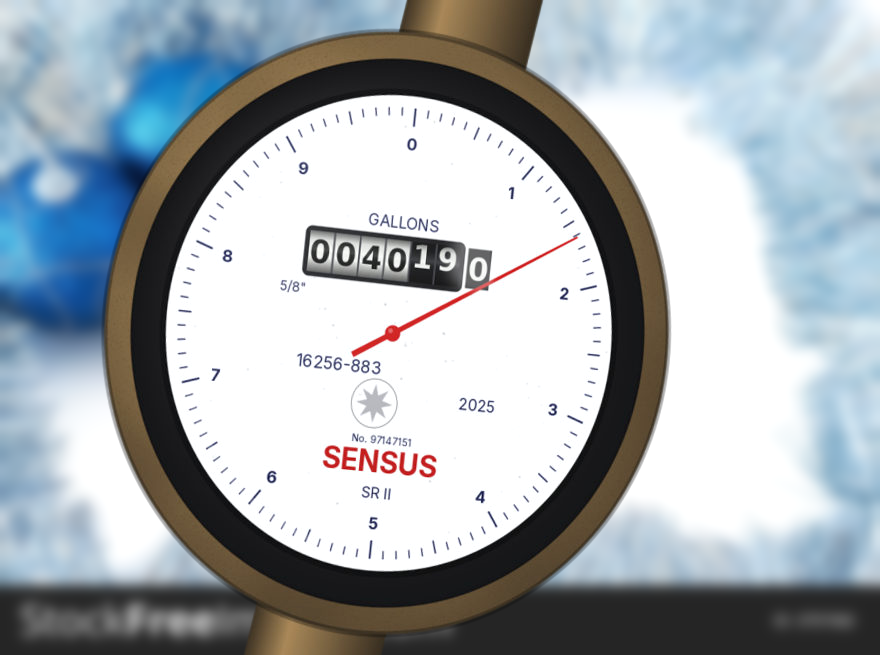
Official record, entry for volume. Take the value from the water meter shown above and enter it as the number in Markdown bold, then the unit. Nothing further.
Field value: **40191.6** gal
